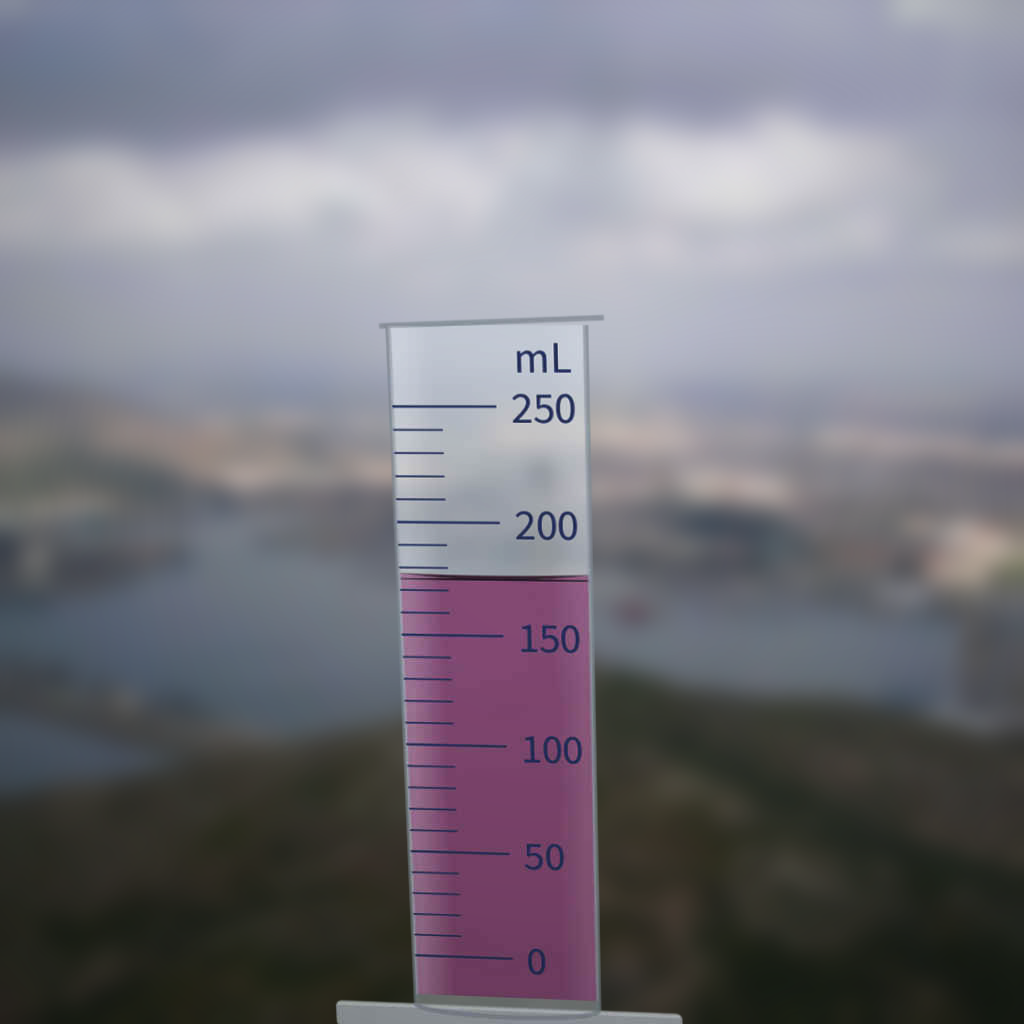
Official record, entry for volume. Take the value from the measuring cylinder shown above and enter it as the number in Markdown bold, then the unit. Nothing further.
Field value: **175** mL
